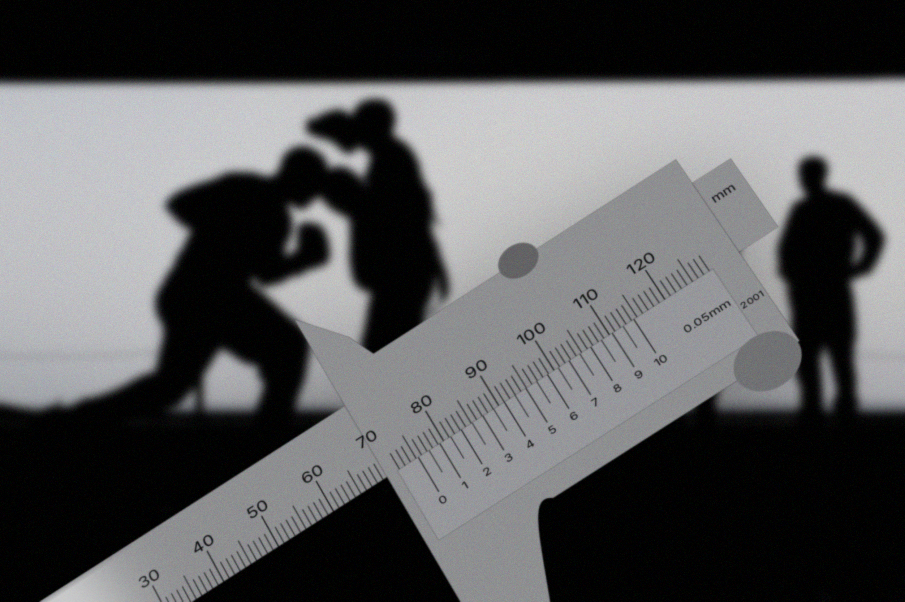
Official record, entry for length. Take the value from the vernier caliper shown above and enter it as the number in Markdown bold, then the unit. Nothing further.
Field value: **75.4** mm
